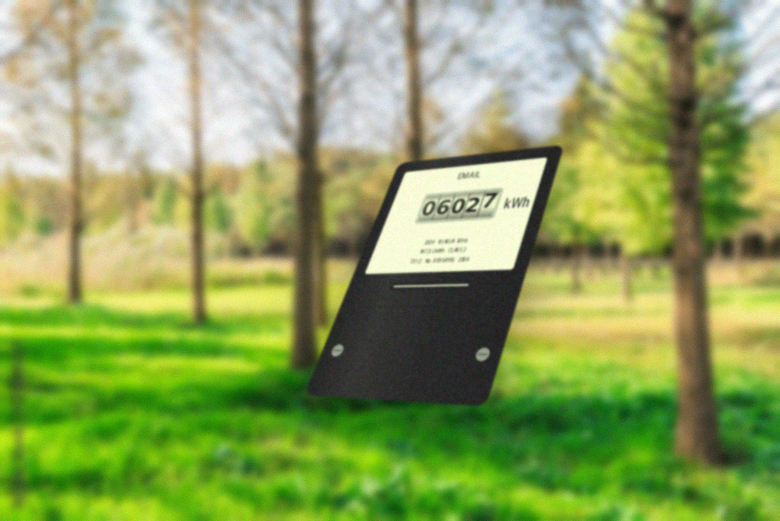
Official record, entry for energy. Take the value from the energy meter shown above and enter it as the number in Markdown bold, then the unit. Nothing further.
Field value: **6027** kWh
